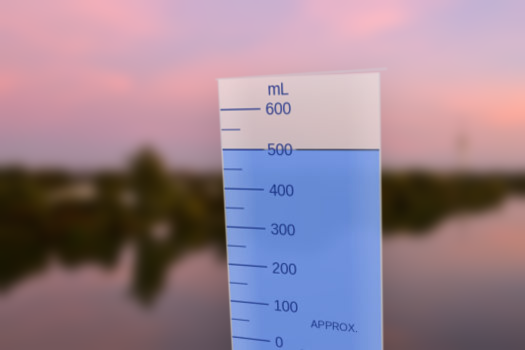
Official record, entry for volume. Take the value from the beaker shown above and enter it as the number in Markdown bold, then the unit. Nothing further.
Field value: **500** mL
